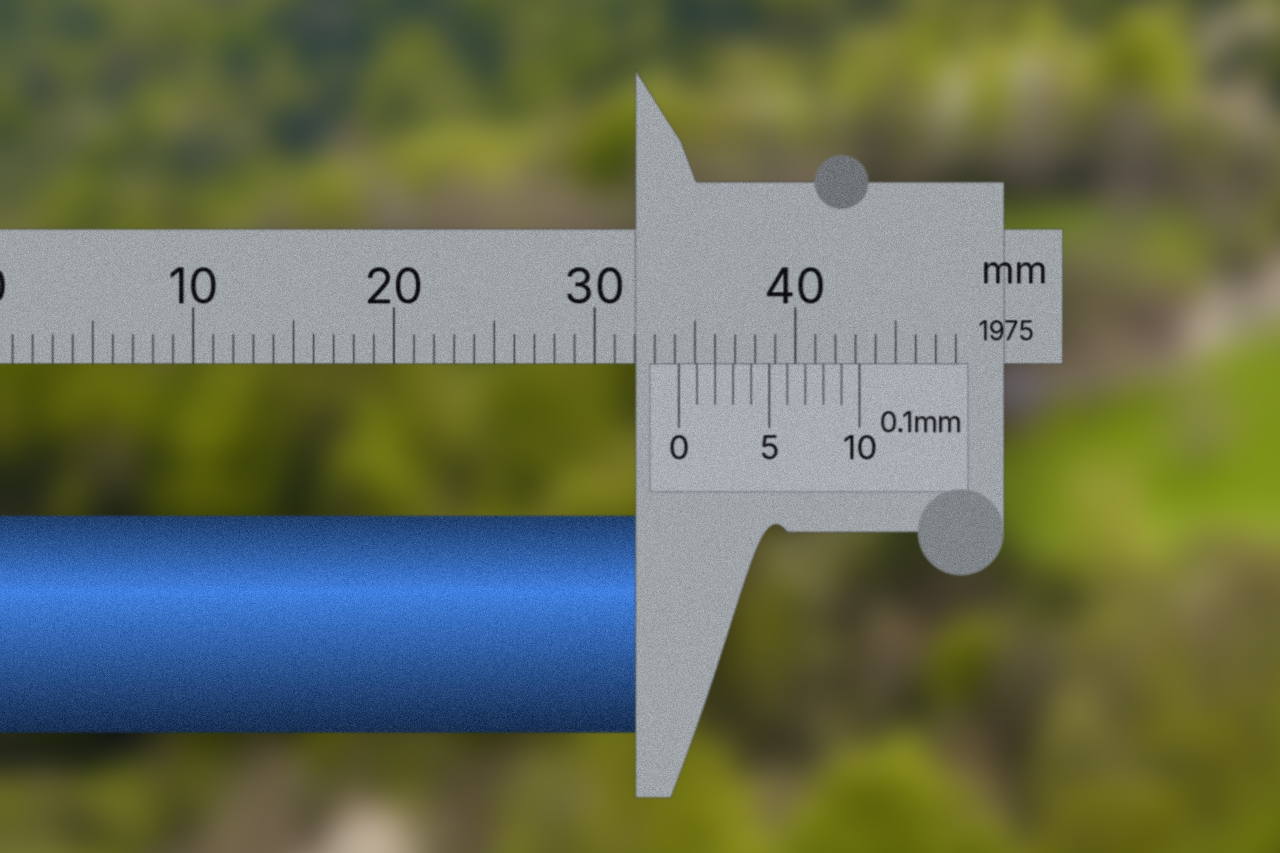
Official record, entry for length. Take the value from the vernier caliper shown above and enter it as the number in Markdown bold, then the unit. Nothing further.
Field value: **34.2** mm
